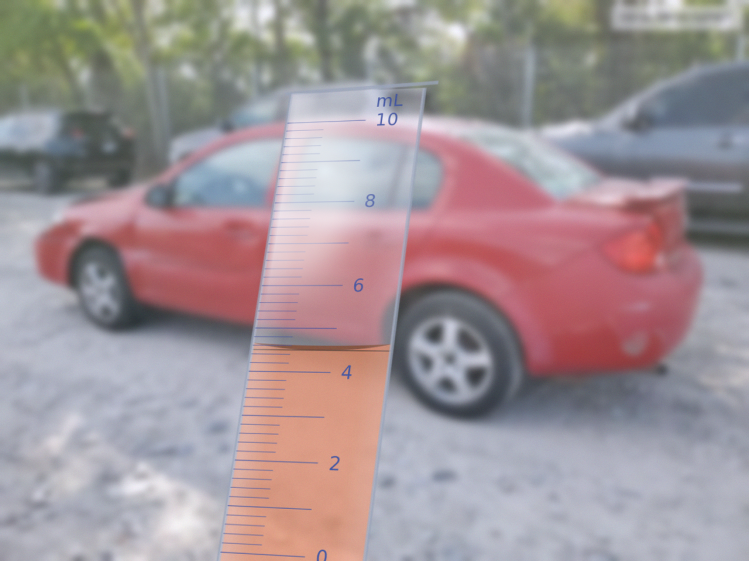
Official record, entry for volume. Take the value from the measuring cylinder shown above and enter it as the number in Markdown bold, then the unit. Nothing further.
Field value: **4.5** mL
